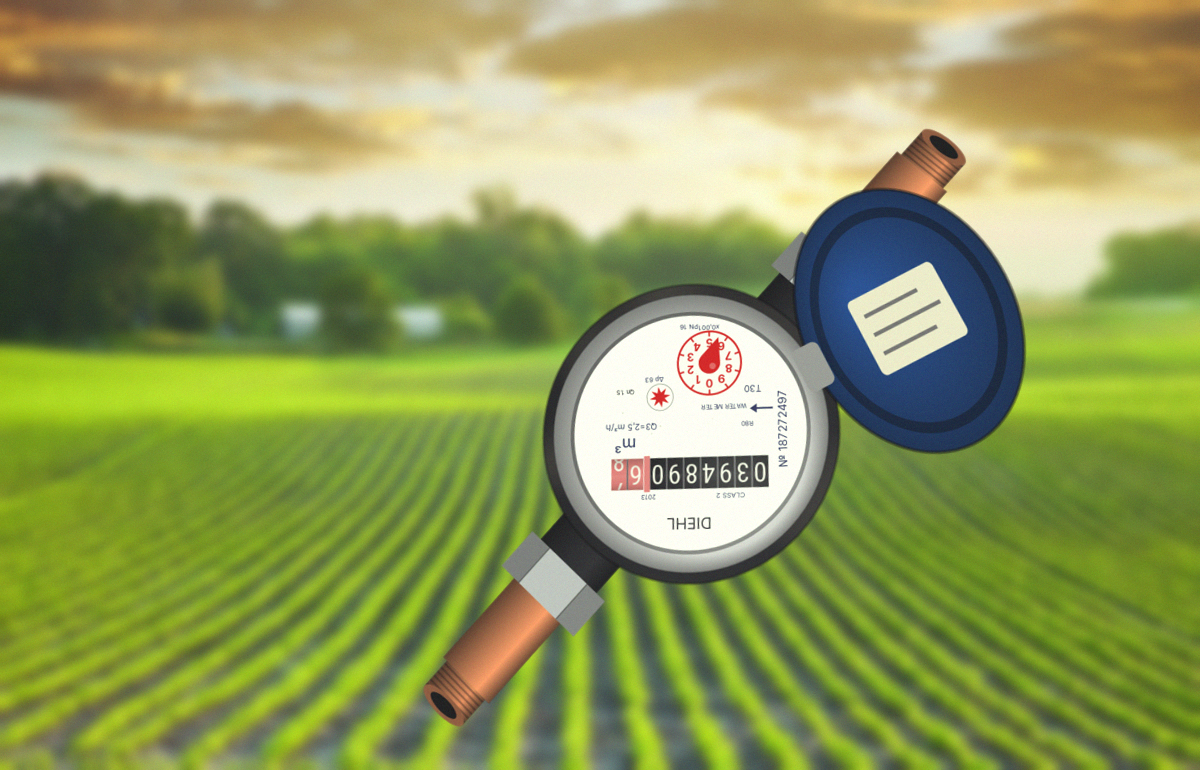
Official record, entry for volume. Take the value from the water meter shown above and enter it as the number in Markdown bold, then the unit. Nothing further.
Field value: **394890.675** m³
